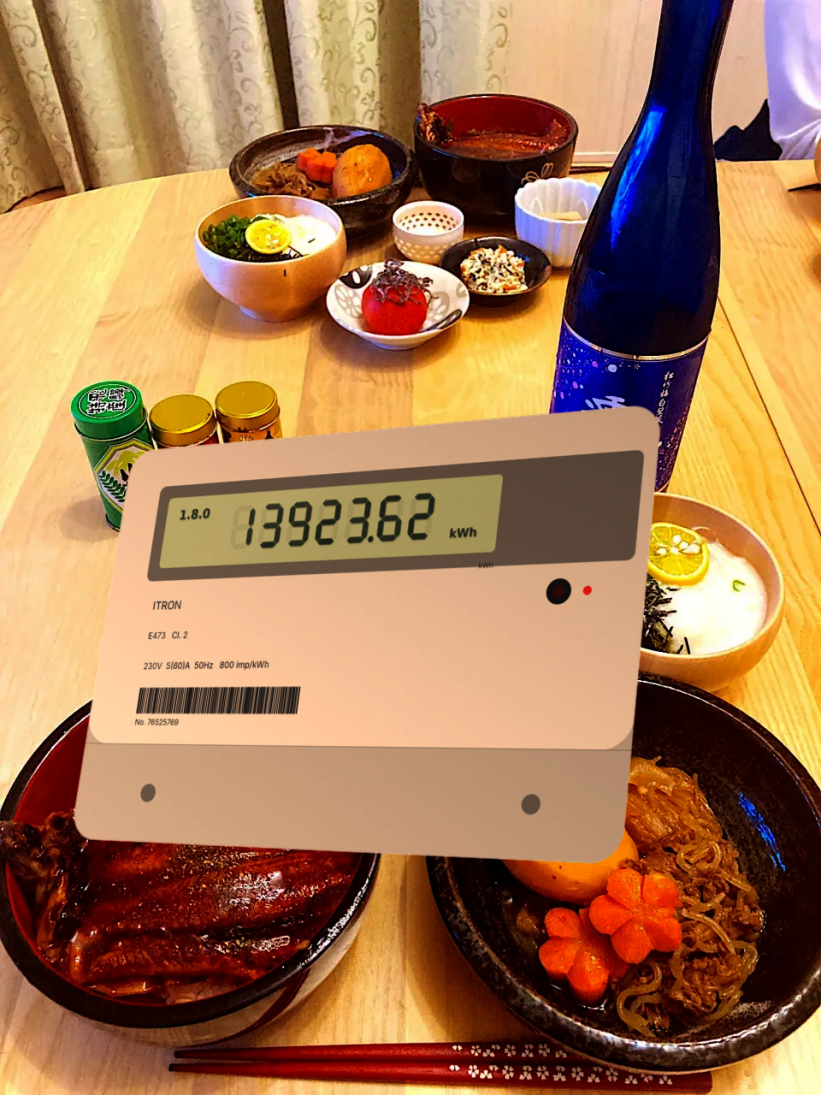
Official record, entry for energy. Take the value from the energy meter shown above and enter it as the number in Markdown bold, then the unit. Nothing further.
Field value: **13923.62** kWh
